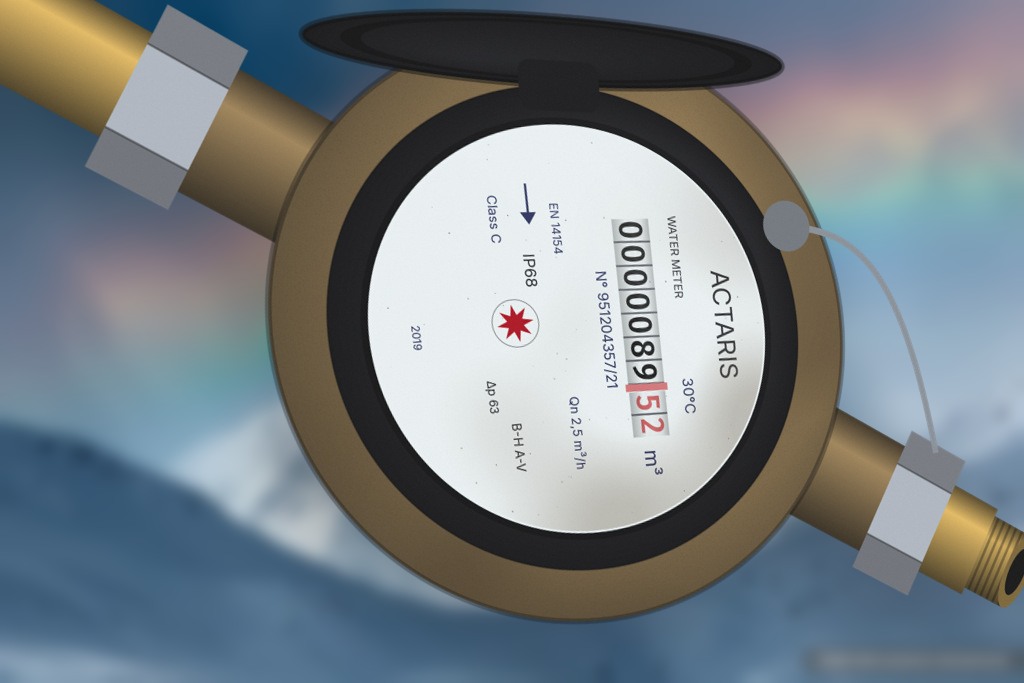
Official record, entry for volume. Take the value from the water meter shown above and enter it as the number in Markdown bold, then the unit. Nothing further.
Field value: **89.52** m³
